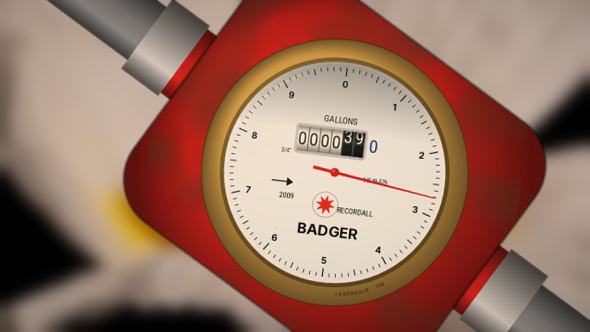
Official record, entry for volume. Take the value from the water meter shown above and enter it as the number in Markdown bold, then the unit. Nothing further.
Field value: **392.7** gal
